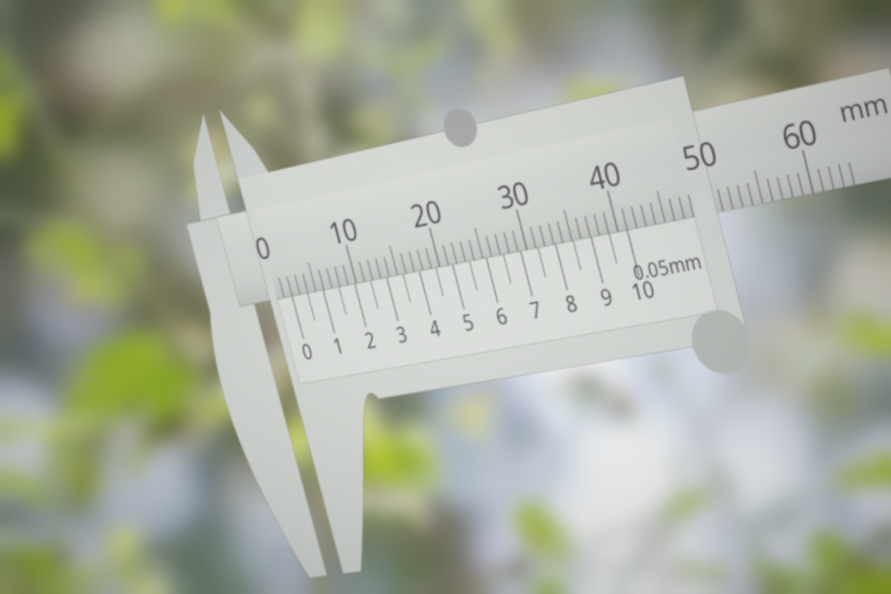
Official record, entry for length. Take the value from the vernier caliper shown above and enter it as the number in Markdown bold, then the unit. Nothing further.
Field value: **2.0** mm
